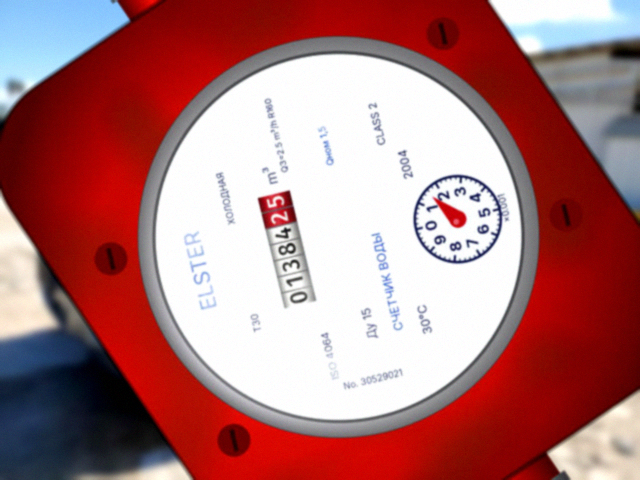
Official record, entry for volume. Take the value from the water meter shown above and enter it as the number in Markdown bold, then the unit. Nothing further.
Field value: **1384.251** m³
